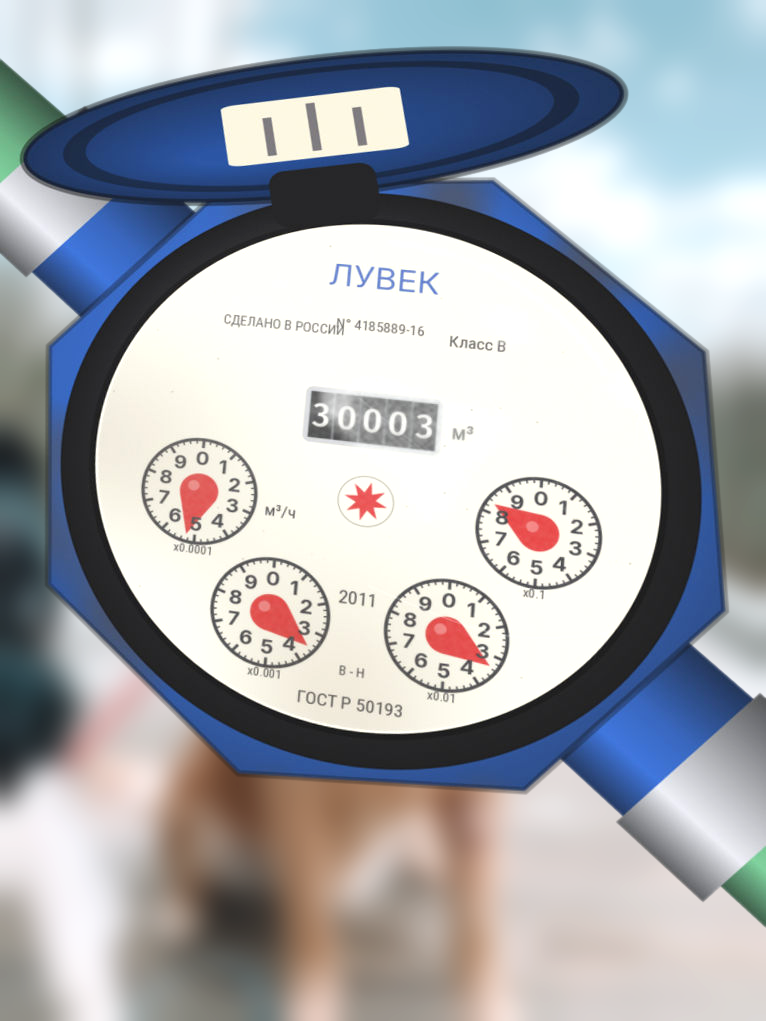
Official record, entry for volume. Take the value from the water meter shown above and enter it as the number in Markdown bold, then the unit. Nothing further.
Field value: **30003.8335** m³
